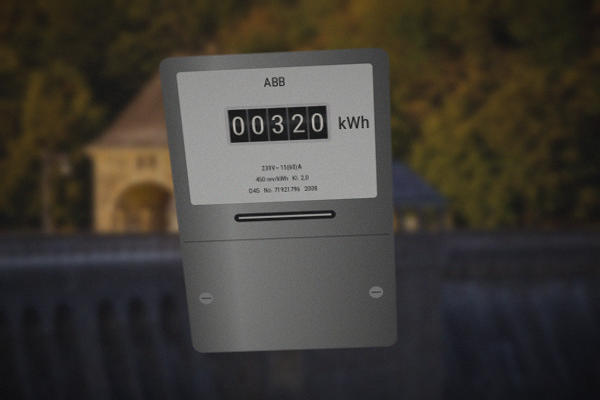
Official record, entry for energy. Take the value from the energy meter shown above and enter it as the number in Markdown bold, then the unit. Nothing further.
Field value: **320** kWh
